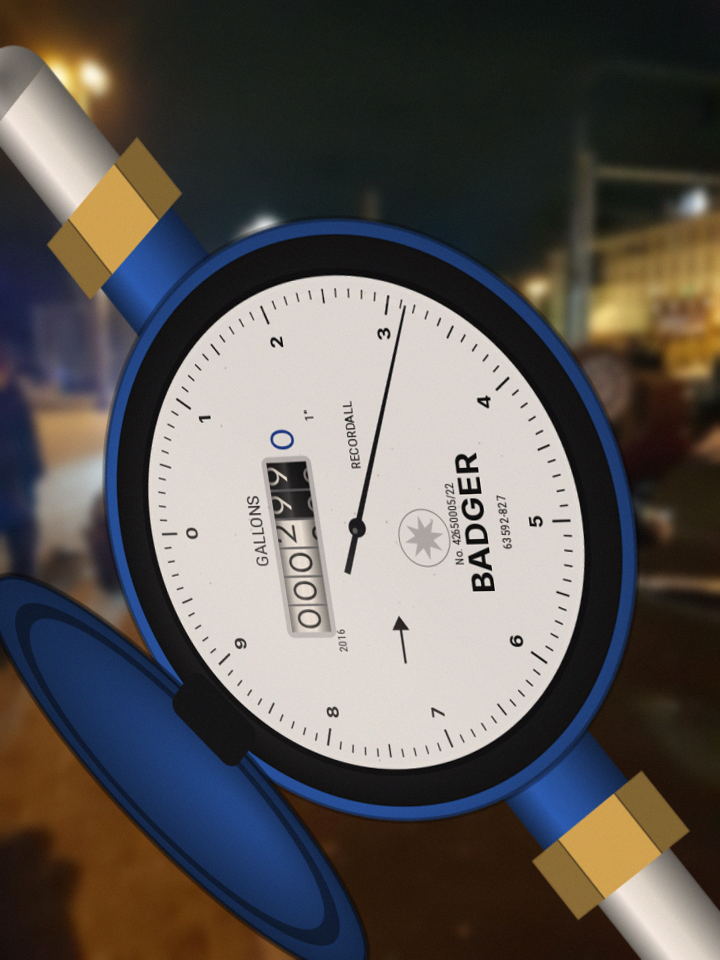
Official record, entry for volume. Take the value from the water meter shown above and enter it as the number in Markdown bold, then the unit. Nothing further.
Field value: **2993.1** gal
